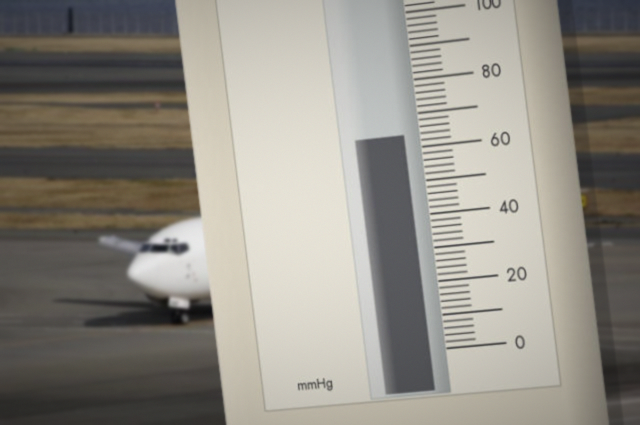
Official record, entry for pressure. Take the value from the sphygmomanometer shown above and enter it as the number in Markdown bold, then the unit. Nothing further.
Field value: **64** mmHg
